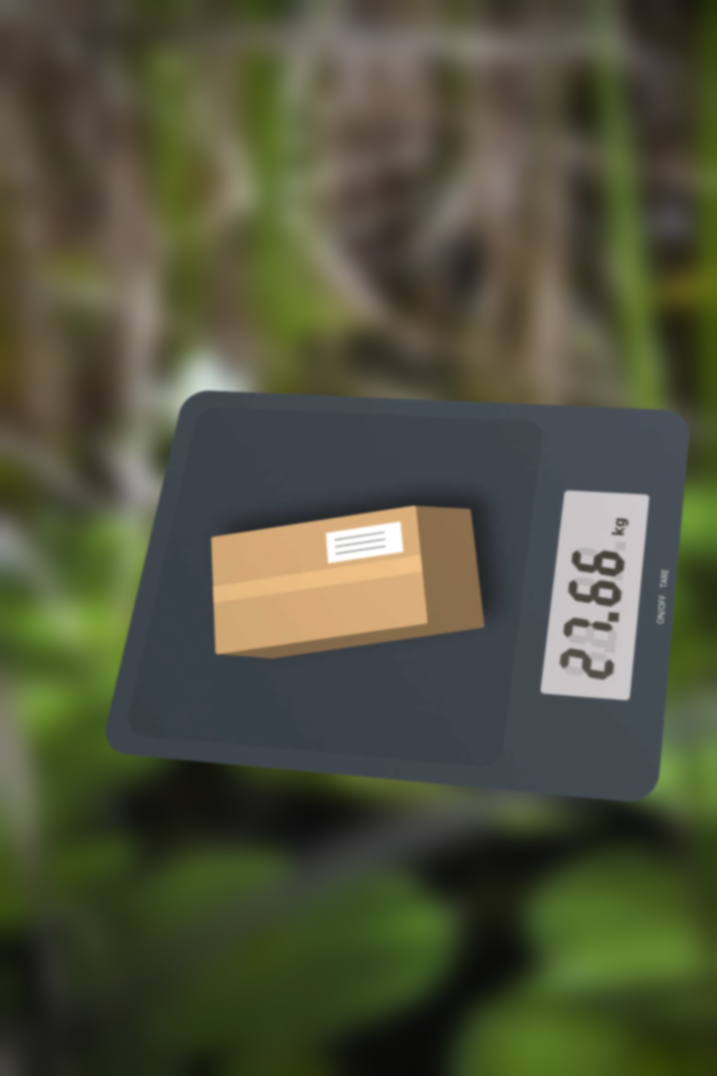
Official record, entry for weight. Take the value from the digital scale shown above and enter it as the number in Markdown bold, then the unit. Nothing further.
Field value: **27.66** kg
